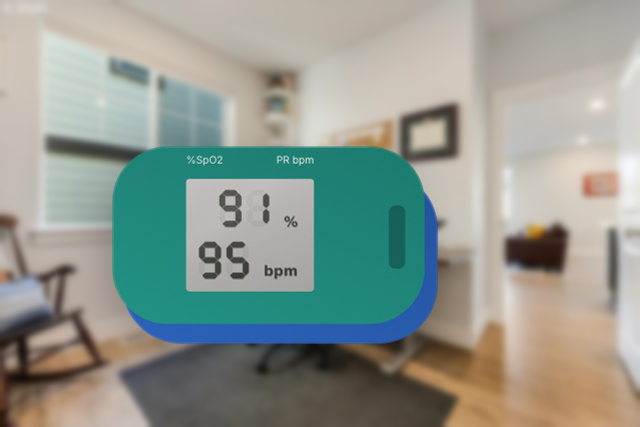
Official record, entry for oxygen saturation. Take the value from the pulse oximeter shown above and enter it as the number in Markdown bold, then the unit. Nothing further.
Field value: **91** %
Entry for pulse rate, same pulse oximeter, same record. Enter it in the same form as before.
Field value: **95** bpm
